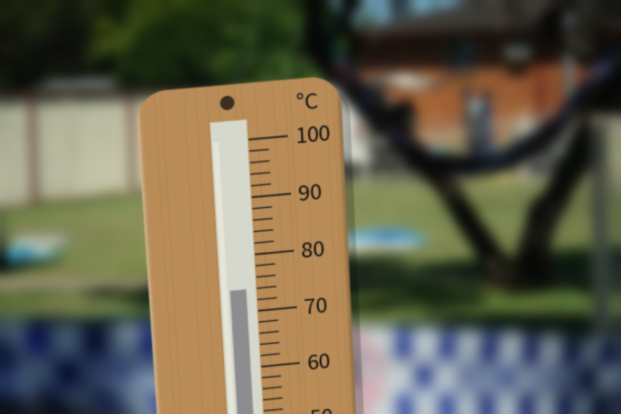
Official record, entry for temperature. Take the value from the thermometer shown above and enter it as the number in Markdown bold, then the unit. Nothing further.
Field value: **74** °C
